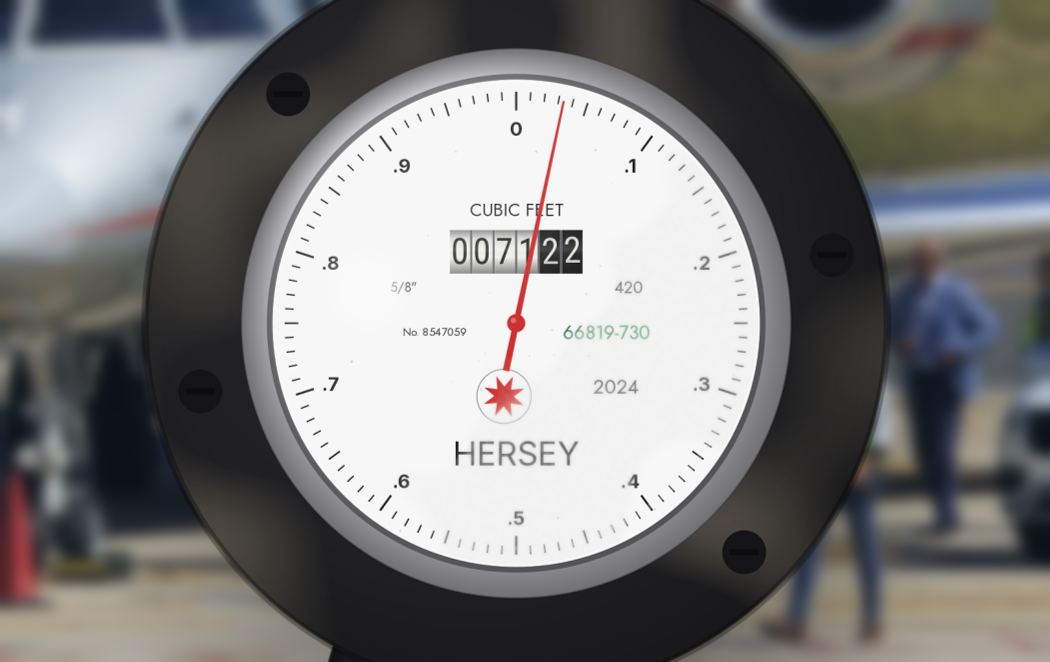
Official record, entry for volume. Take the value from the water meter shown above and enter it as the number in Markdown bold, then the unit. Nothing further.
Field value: **7122.03** ft³
